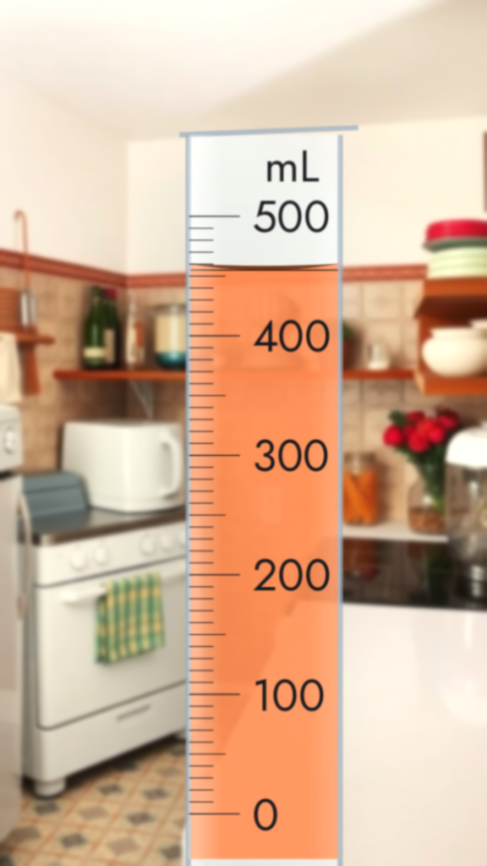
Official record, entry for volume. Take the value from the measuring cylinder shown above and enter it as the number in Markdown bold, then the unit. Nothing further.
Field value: **455** mL
